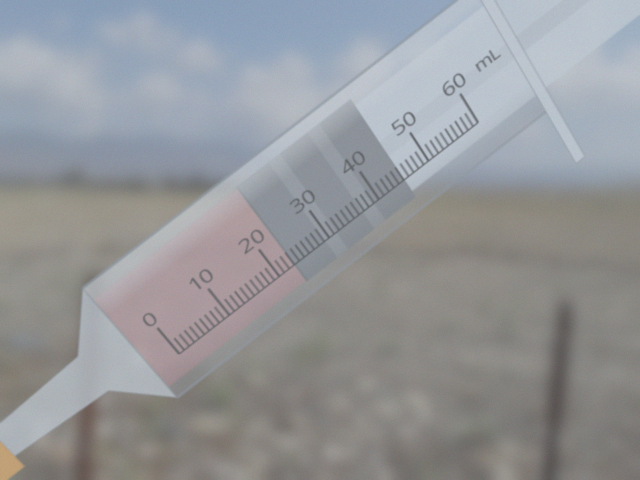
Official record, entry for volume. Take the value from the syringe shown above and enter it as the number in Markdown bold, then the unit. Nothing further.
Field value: **23** mL
